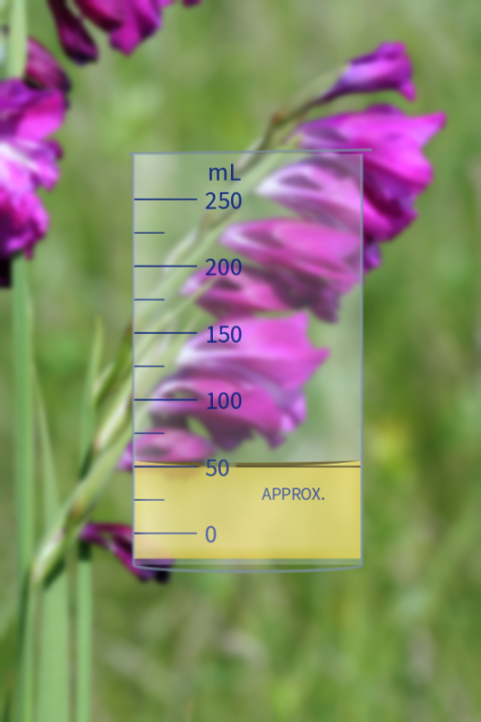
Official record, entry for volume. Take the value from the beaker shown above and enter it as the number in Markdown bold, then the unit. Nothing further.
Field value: **50** mL
